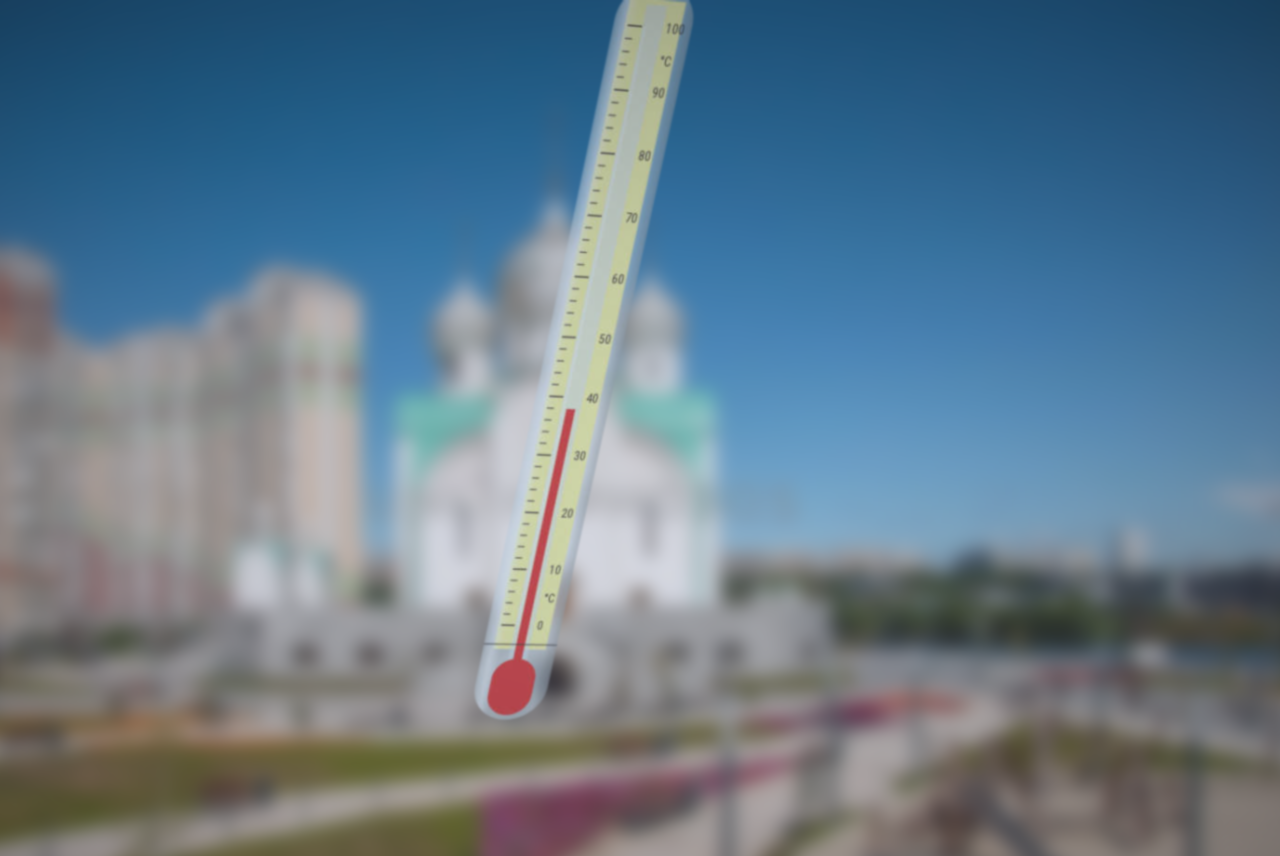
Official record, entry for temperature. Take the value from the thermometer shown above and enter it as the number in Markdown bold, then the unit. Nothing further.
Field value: **38** °C
